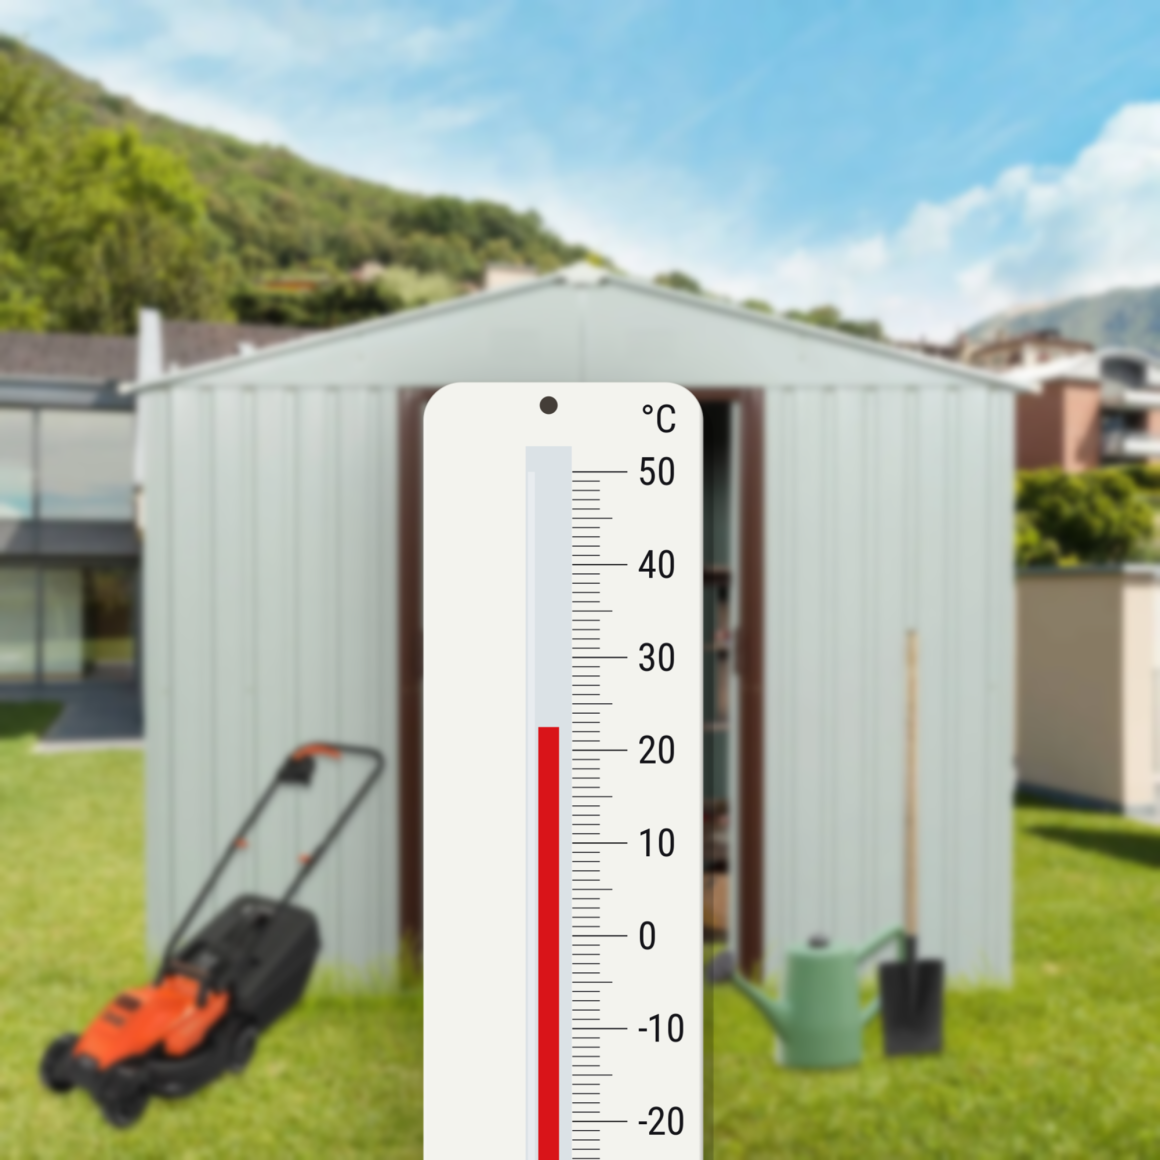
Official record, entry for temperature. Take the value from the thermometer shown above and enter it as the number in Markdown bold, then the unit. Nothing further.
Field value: **22.5** °C
